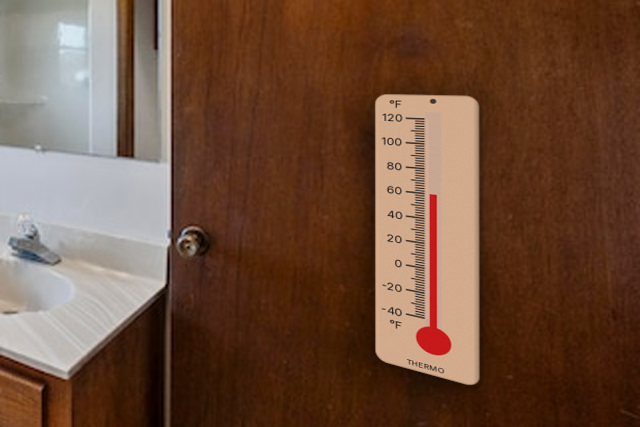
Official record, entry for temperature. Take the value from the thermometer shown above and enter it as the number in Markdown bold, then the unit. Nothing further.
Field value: **60** °F
